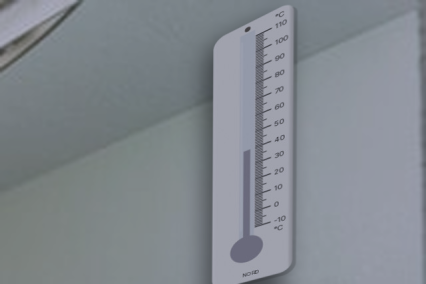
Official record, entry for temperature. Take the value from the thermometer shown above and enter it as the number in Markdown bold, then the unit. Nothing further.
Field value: **40** °C
